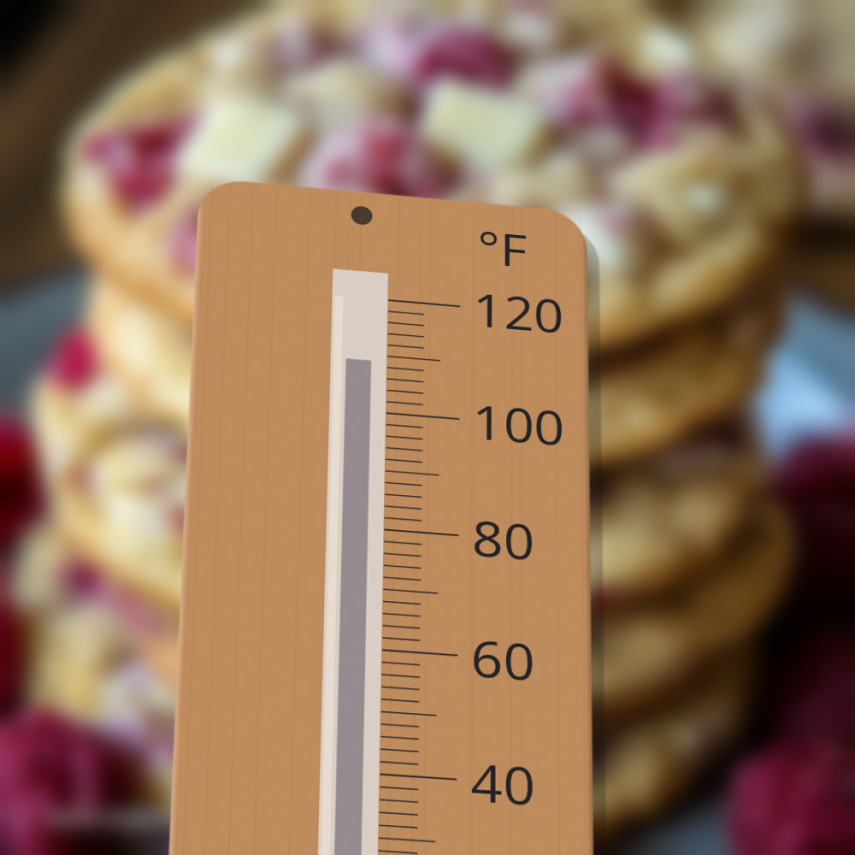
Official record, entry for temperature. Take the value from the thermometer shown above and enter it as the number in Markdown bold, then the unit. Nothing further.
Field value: **109** °F
